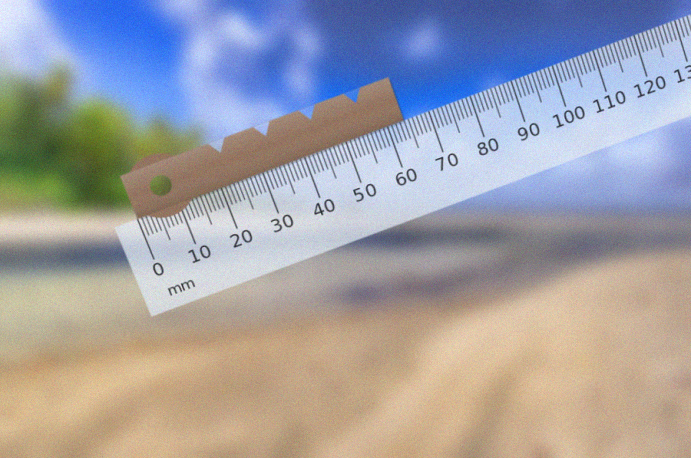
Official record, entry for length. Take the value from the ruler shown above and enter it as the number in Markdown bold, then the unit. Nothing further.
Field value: **64** mm
